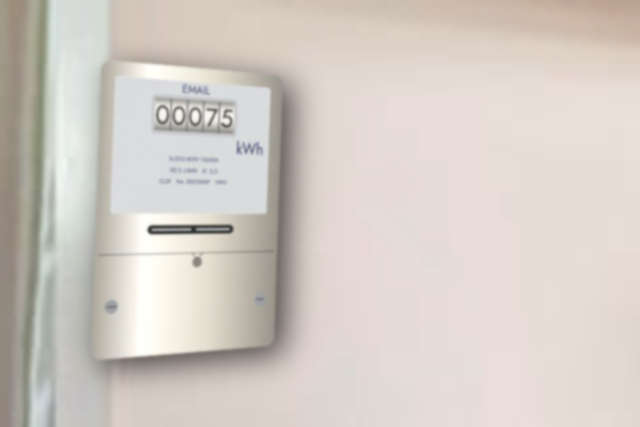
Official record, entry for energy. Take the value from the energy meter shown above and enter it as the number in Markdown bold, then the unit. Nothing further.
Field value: **75** kWh
